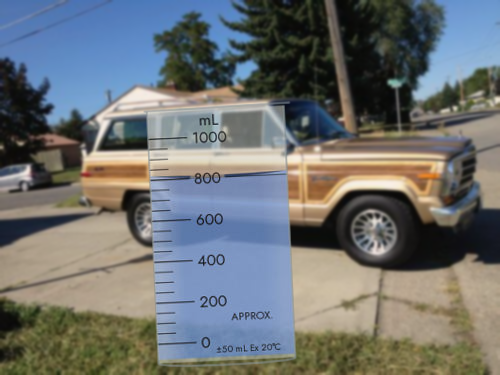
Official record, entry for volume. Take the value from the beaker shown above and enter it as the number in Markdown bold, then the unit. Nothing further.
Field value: **800** mL
